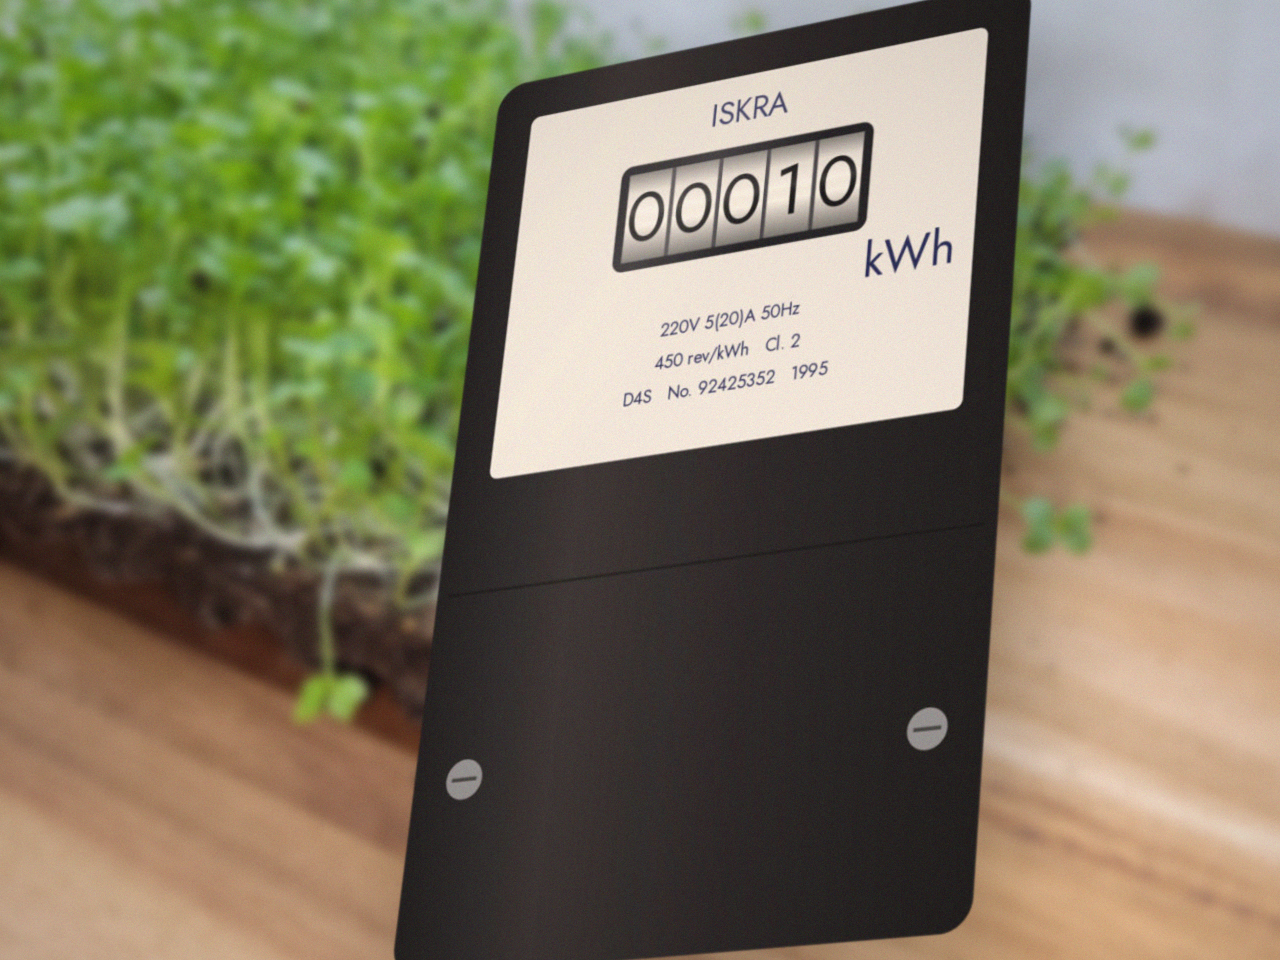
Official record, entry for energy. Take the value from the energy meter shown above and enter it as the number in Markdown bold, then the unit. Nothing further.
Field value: **10** kWh
